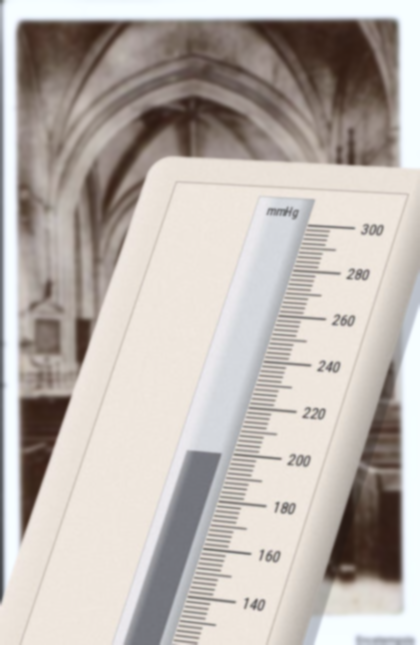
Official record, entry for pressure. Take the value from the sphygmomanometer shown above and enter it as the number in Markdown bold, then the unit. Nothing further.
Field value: **200** mmHg
